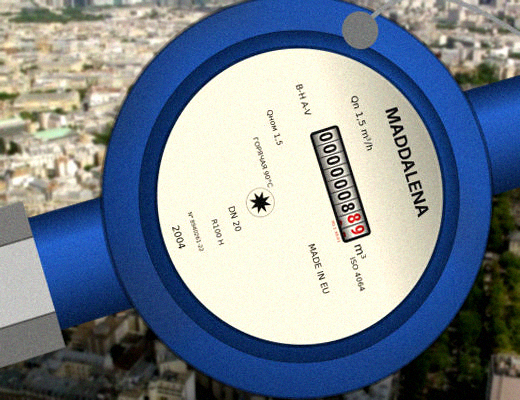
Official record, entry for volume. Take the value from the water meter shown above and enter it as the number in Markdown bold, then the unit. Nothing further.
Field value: **8.89** m³
